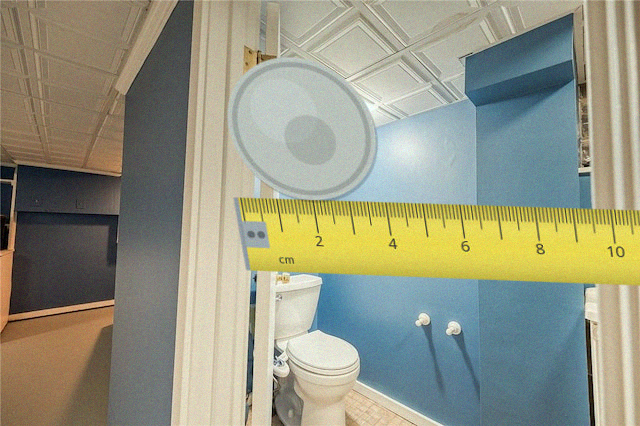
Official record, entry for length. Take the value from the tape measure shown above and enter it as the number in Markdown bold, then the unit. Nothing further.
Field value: **4** cm
